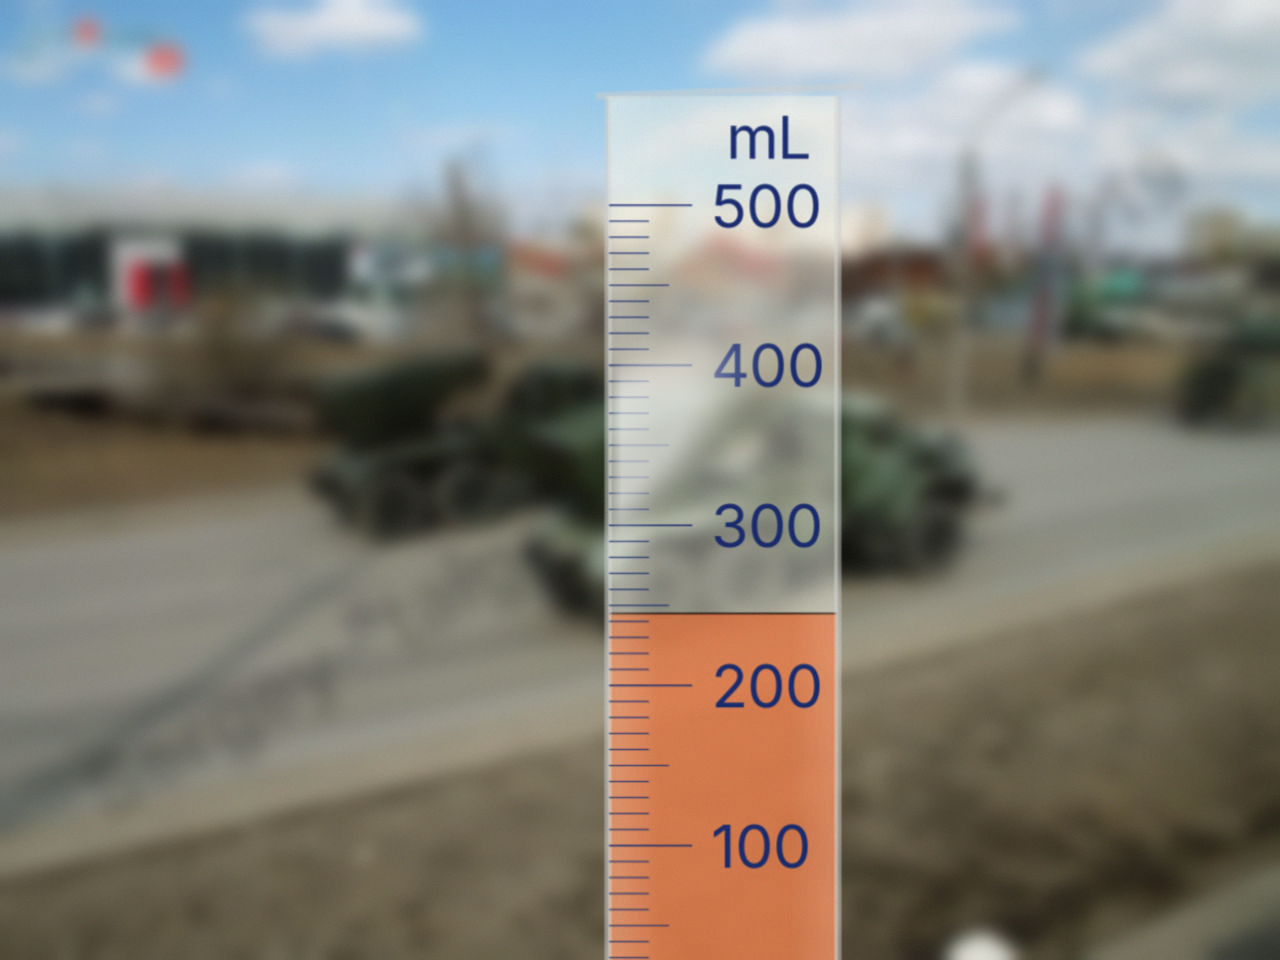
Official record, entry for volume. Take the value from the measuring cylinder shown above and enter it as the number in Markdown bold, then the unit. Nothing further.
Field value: **245** mL
